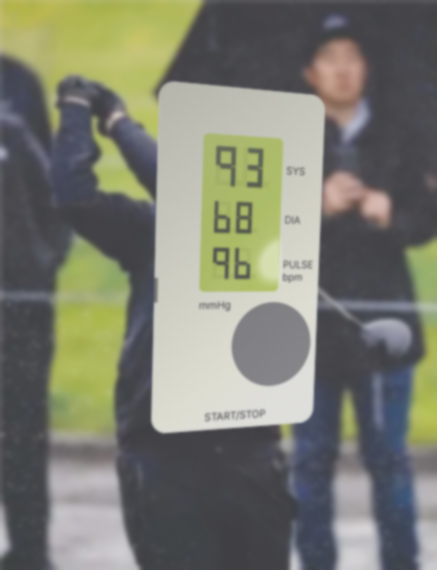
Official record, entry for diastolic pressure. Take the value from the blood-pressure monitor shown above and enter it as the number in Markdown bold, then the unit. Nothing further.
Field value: **68** mmHg
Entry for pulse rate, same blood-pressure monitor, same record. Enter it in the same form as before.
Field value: **96** bpm
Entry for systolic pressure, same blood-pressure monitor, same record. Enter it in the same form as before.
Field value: **93** mmHg
